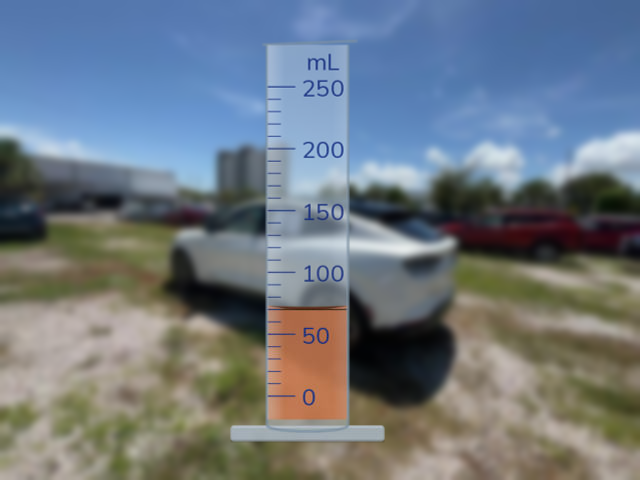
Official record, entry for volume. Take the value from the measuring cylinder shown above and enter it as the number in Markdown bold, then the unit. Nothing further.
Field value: **70** mL
